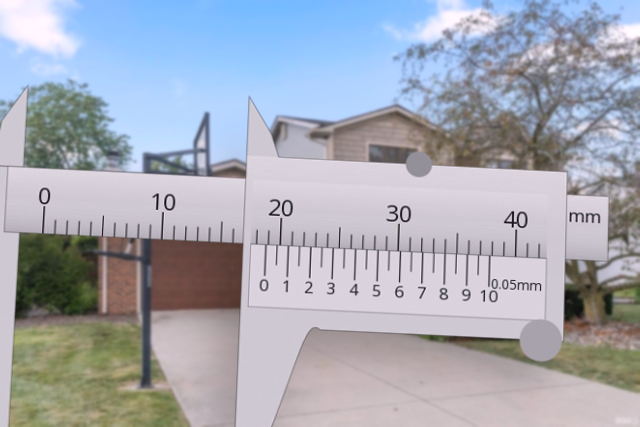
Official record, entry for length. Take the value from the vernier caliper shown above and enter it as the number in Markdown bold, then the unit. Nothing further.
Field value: **18.8** mm
